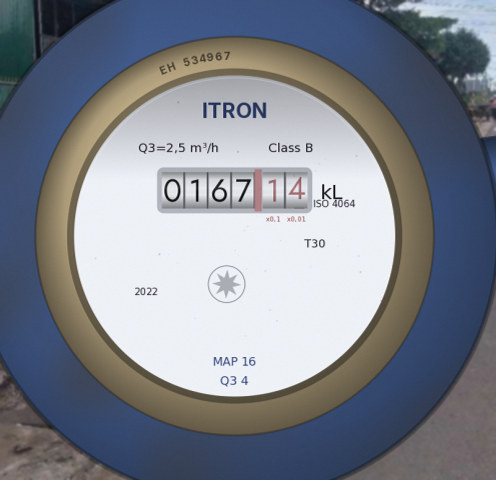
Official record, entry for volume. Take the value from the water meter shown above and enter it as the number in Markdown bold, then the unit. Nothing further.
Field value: **167.14** kL
